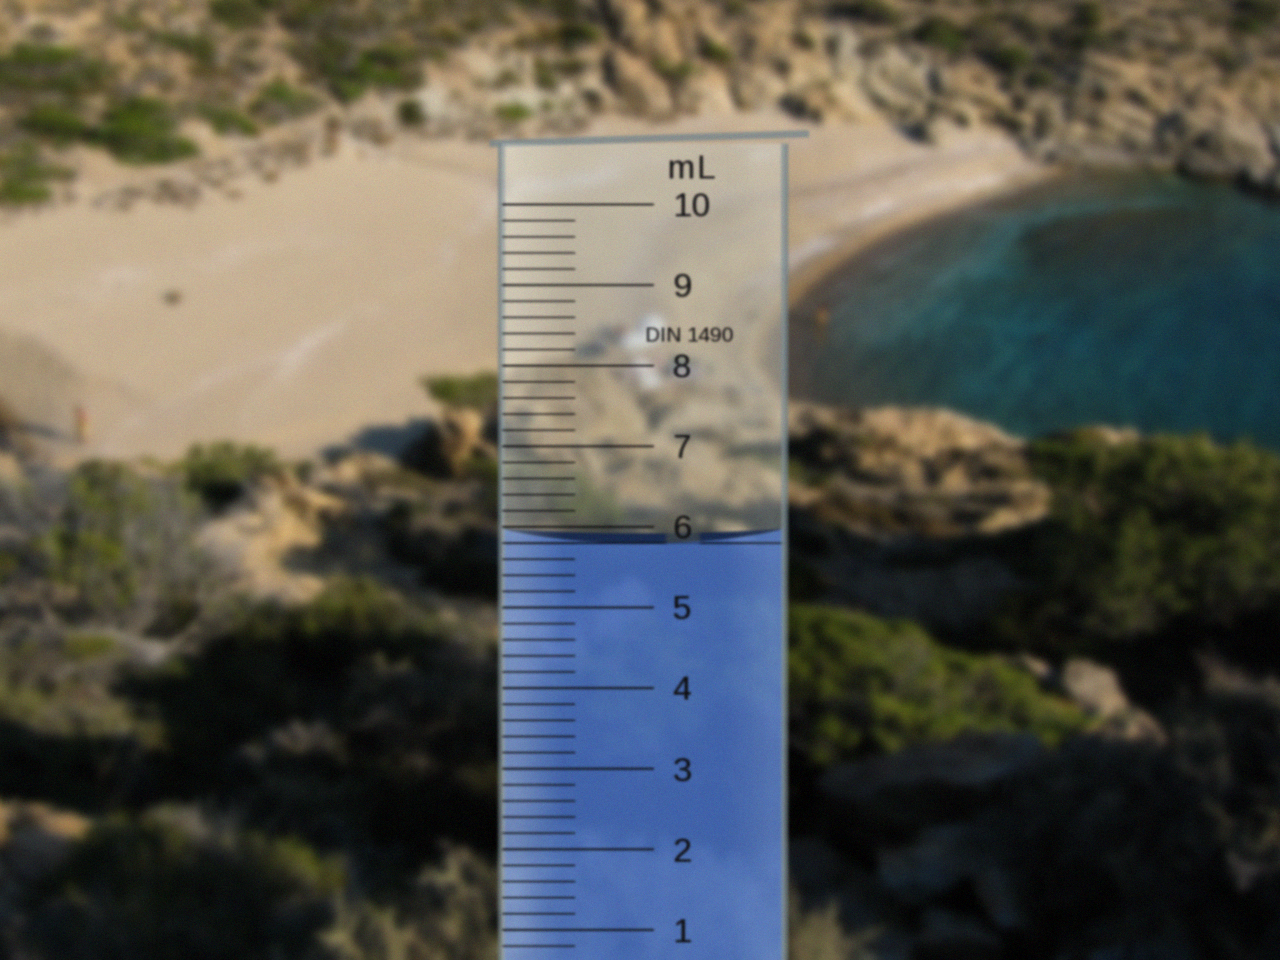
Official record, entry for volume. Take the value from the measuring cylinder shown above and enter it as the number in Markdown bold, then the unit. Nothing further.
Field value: **5.8** mL
